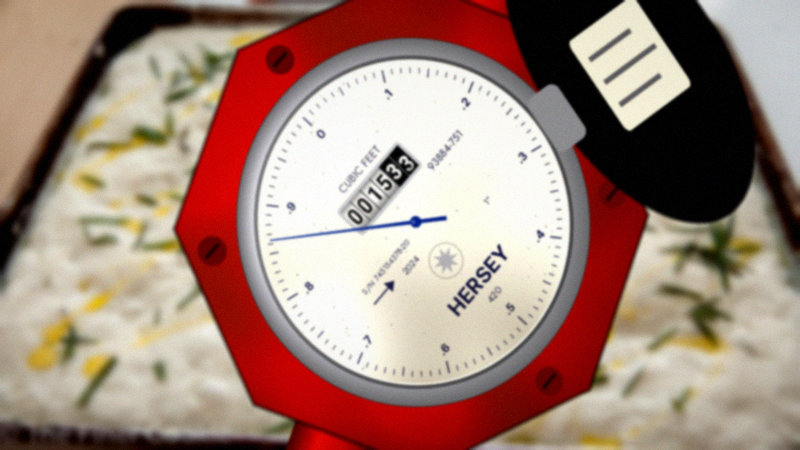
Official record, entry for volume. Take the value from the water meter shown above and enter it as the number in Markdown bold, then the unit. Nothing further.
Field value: **1532.86** ft³
